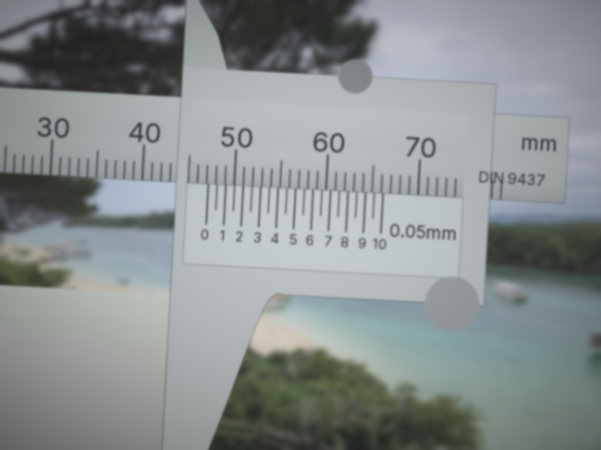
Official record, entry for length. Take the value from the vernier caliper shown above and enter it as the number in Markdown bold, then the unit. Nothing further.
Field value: **47.2** mm
